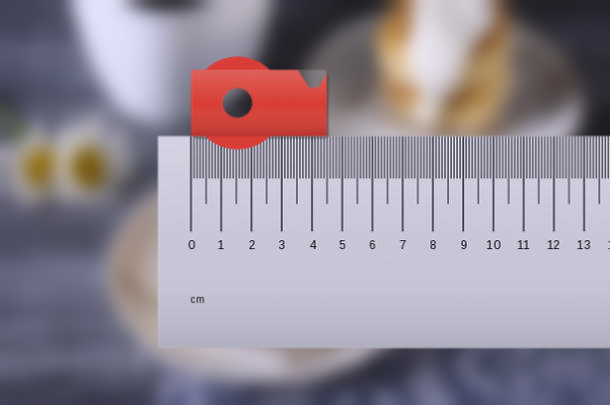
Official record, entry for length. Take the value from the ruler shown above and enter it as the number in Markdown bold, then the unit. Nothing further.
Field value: **4.5** cm
